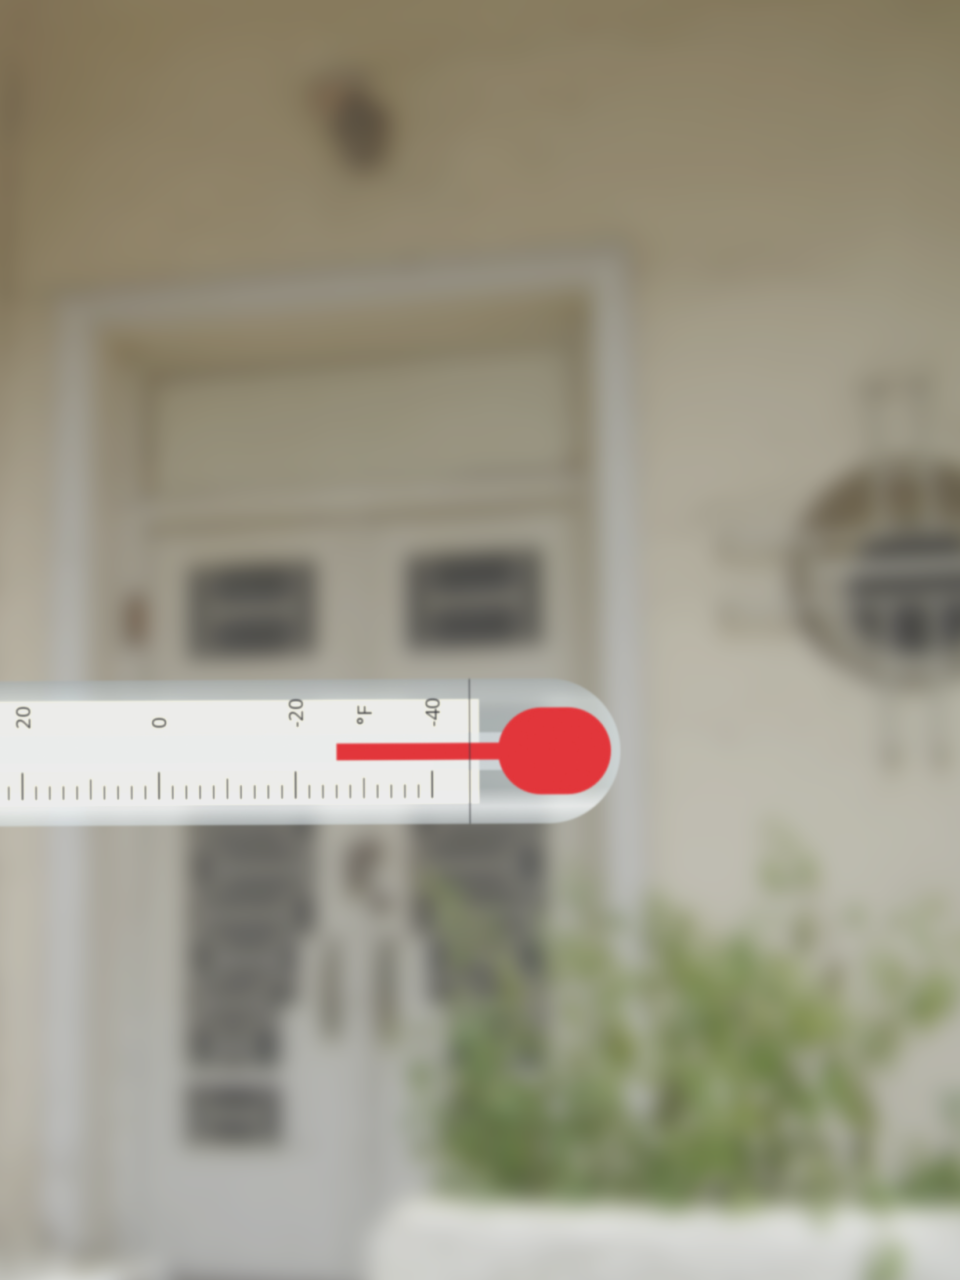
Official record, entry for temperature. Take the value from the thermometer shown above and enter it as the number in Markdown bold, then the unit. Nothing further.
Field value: **-26** °F
